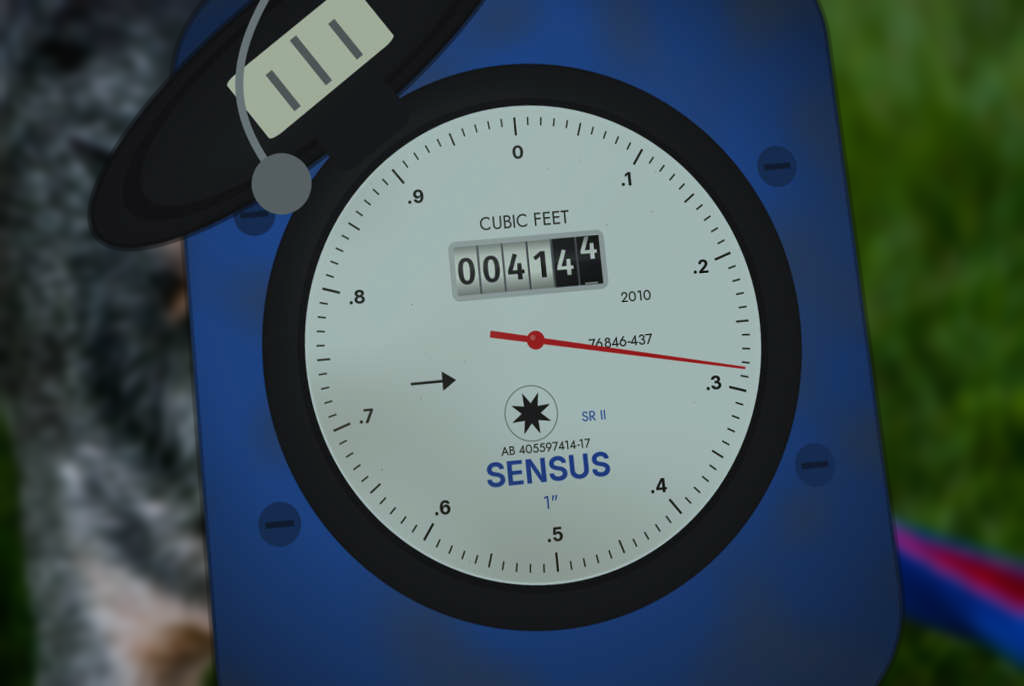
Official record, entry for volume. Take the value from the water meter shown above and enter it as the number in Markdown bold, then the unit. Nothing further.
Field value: **4144.28** ft³
